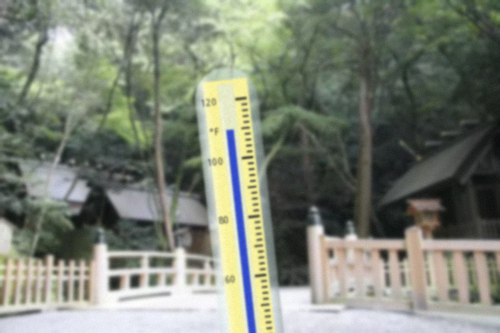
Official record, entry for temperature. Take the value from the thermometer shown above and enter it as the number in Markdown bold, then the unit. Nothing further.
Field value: **110** °F
